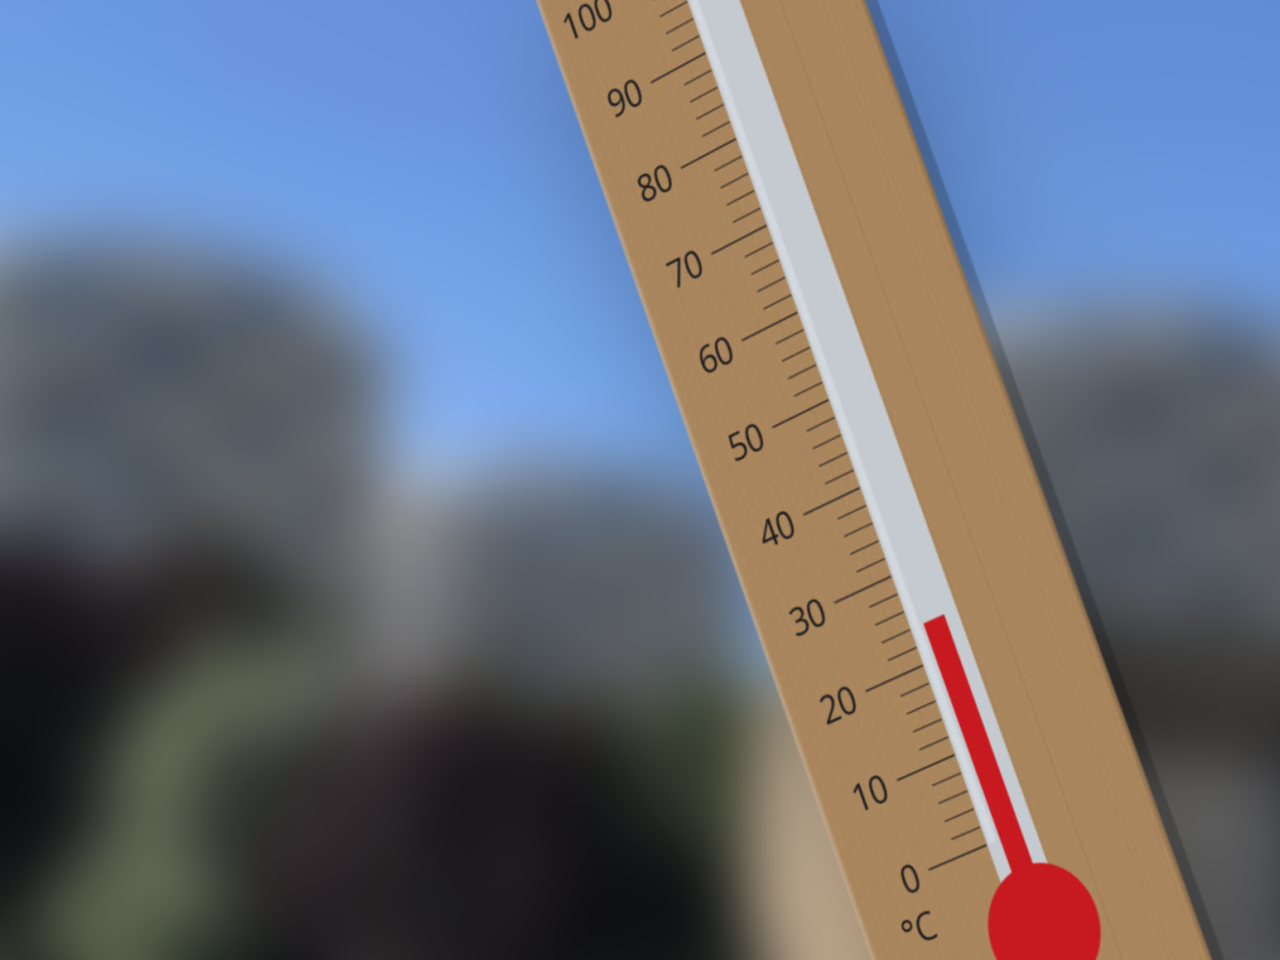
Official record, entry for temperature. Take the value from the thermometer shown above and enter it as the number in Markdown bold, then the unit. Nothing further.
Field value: **24** °C
